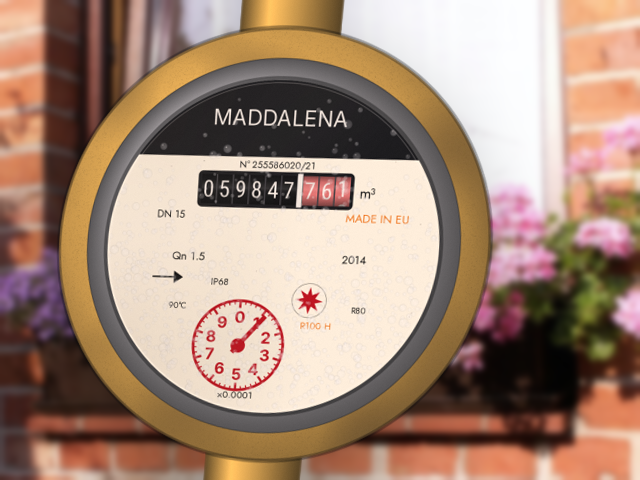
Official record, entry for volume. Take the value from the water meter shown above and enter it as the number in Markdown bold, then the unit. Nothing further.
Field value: **59847.7611** m³
